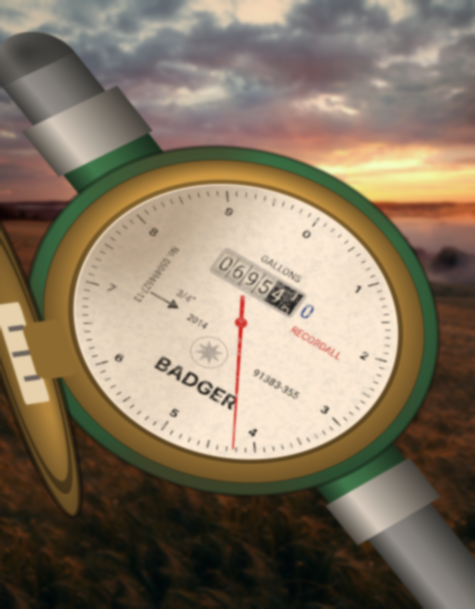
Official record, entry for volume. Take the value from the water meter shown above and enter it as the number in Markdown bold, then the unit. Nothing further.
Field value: **695414.2** gal
